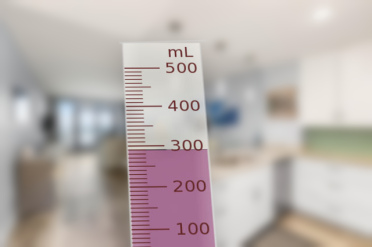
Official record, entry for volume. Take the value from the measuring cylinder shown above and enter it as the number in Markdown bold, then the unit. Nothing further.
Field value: **290** mL
